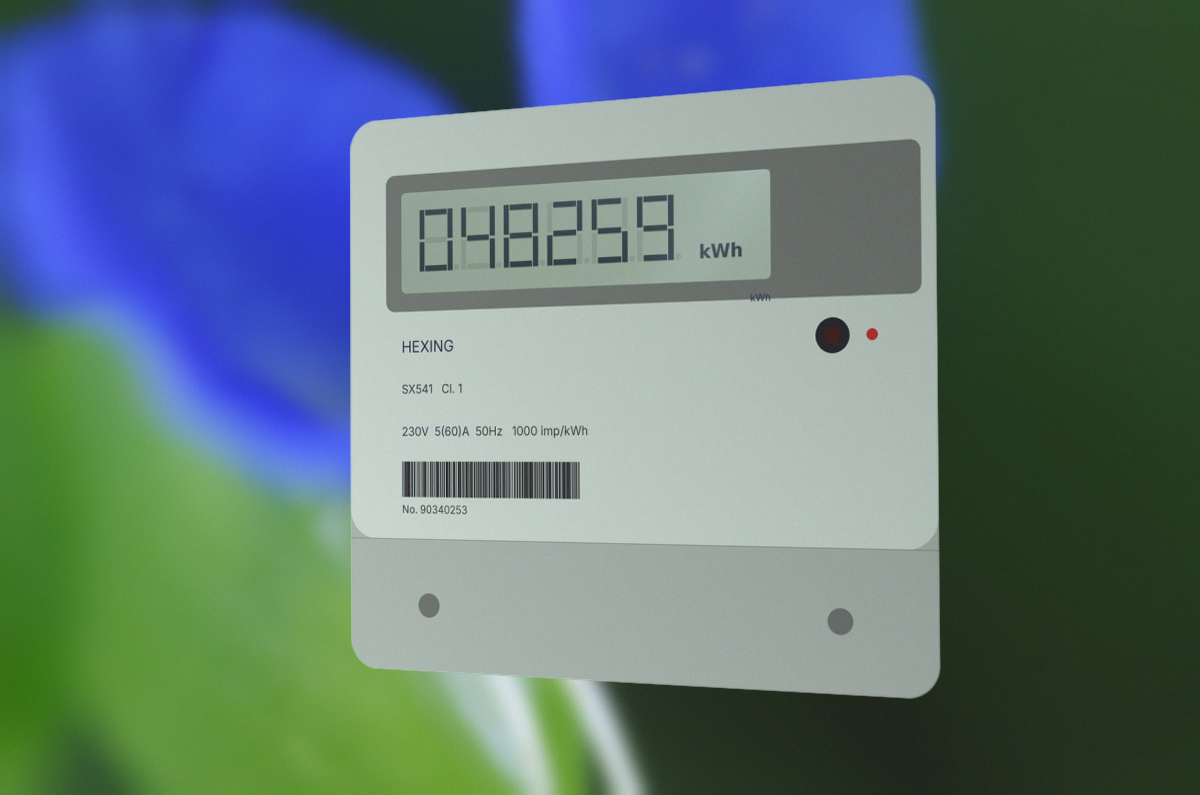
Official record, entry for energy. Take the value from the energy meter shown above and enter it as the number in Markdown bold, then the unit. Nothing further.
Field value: **48259** kWh
